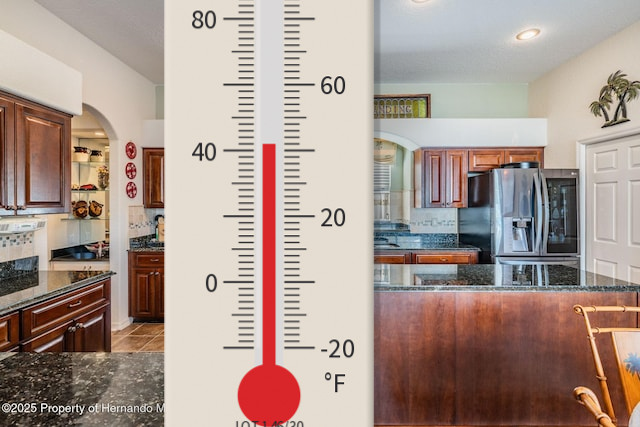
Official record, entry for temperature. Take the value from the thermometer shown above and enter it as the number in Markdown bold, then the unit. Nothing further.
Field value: **42** °F
